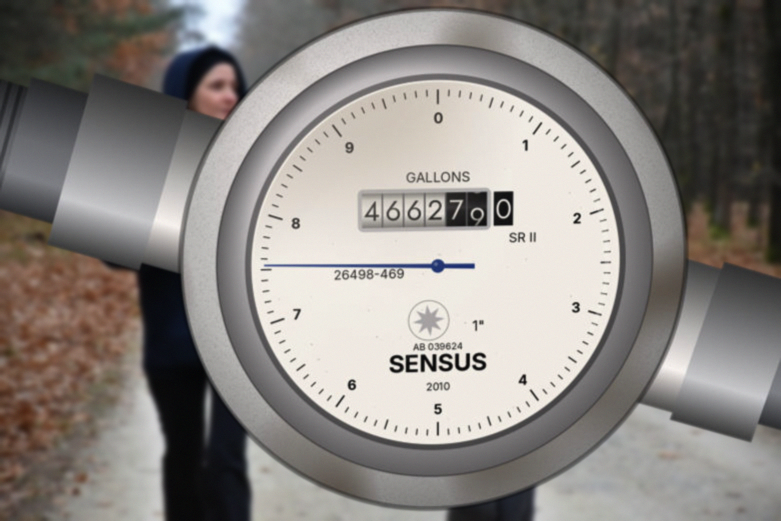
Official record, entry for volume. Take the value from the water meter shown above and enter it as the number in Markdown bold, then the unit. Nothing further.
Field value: **4662787.5** gal
